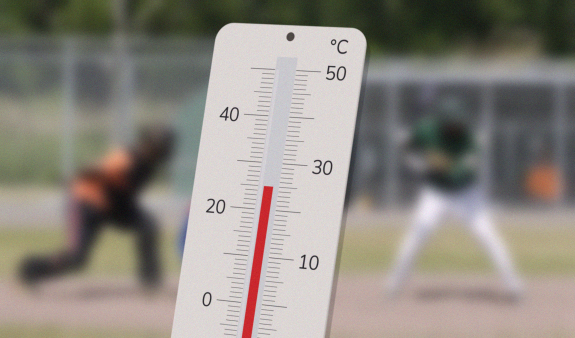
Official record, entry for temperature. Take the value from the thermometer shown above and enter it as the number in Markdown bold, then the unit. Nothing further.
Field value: **25** °C
